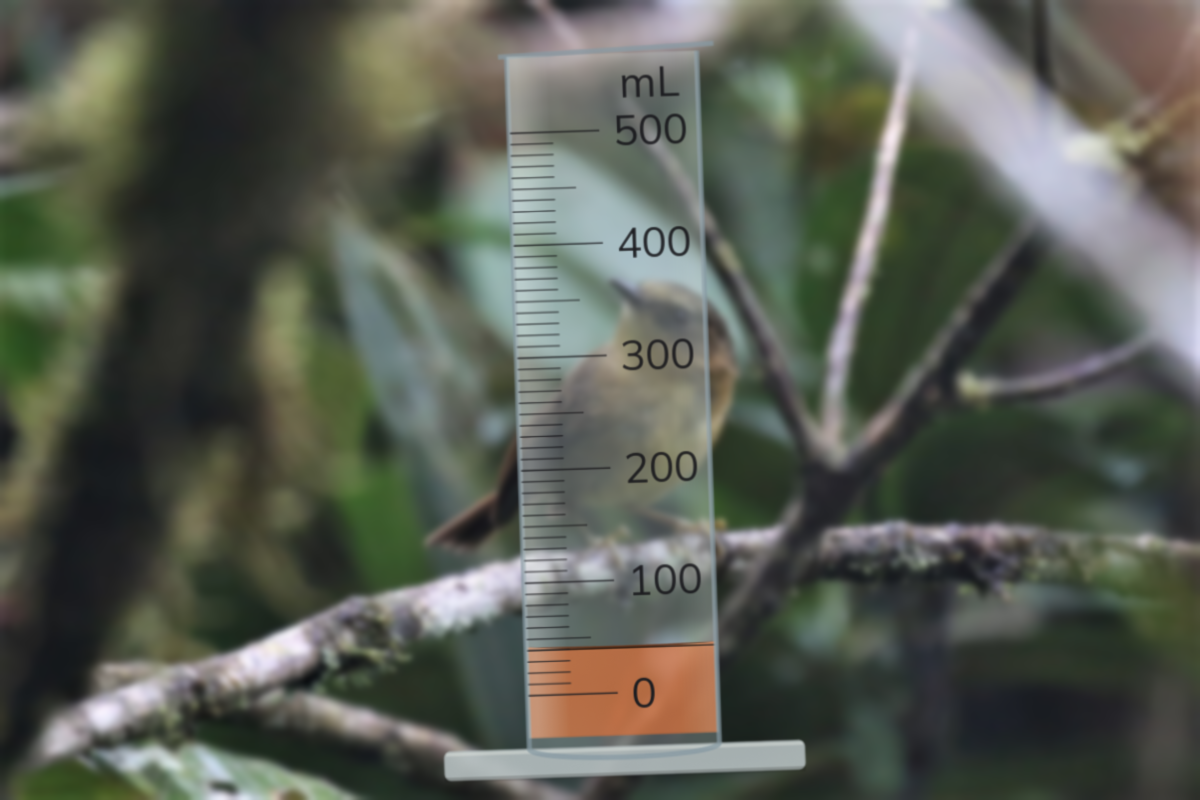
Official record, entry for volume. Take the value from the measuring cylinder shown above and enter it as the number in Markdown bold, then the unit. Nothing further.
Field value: **40** mL
